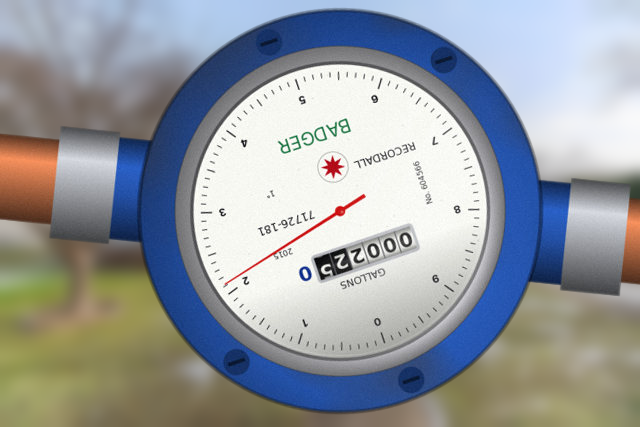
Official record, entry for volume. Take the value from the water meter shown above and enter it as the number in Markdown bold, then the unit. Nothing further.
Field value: **2252.1** gal
